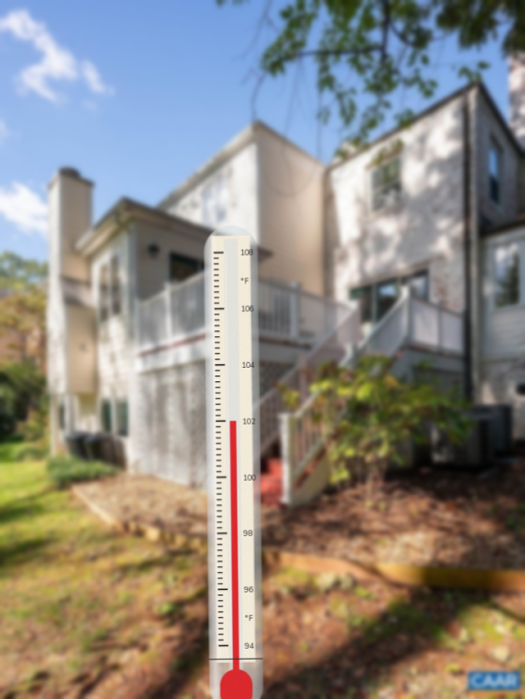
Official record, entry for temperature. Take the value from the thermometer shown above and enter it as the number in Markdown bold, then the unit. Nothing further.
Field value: **102** °F
